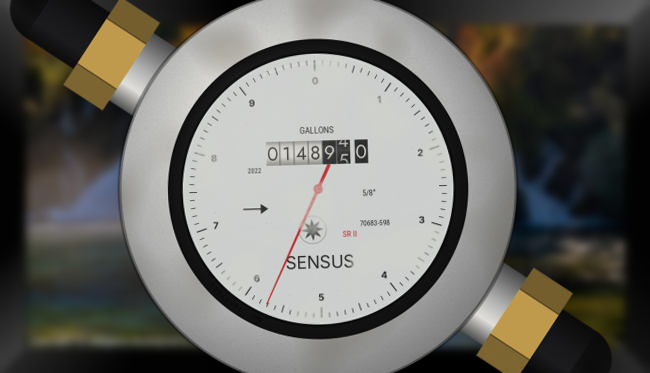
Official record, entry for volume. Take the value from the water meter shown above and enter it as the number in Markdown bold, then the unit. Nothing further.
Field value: **148945.7** gal
